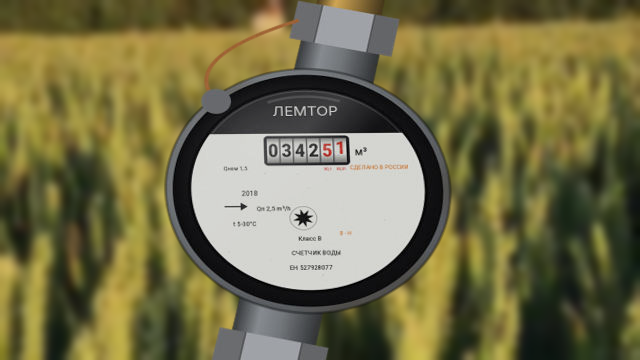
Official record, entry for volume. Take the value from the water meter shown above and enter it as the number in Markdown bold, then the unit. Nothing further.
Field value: **342.51** m³
